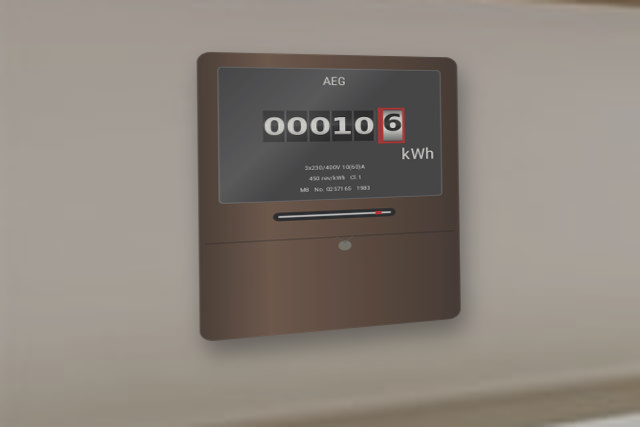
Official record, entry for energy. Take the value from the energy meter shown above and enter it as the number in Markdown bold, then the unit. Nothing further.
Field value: **10.6** kWh
